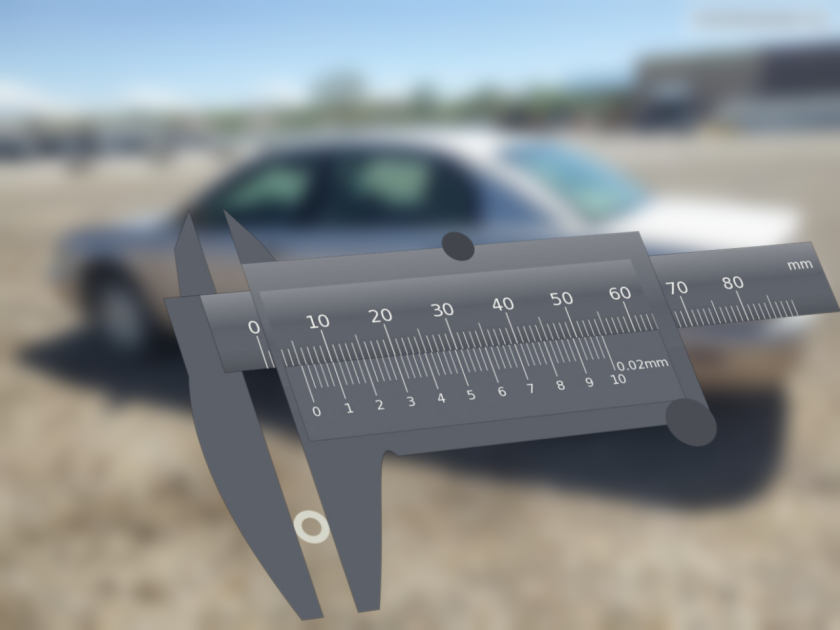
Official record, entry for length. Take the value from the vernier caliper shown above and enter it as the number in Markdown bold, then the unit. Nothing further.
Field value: **5.2** mm
